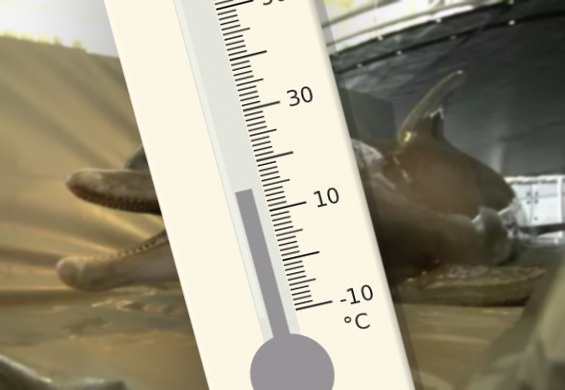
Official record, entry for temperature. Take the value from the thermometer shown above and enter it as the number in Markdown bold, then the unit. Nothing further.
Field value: **15** °C
